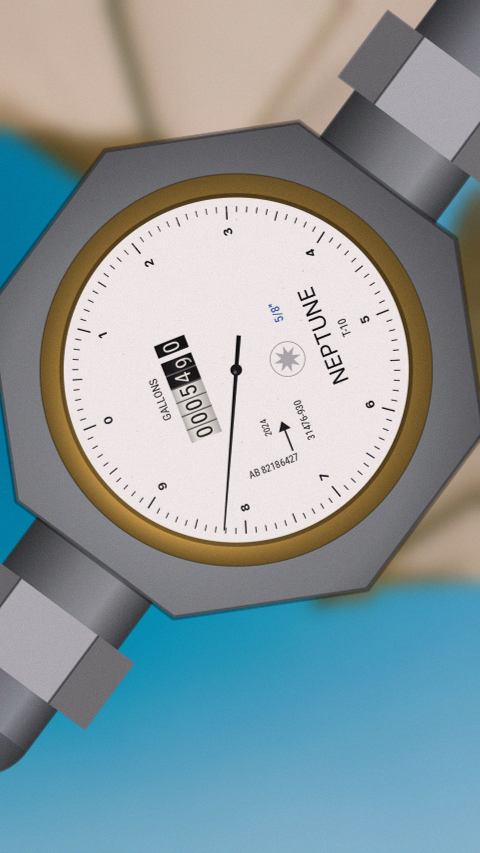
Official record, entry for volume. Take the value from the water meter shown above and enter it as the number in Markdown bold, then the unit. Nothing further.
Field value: **5488.2** gal
